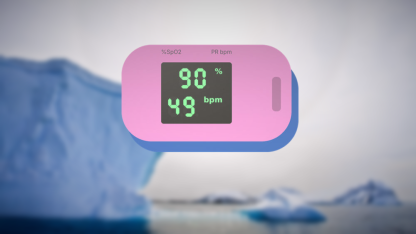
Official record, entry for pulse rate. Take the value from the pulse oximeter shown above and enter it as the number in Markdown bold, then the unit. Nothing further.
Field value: **49** bpm
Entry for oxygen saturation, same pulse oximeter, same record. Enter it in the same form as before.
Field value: **90** %
